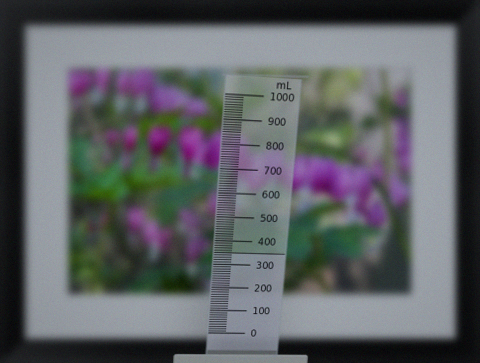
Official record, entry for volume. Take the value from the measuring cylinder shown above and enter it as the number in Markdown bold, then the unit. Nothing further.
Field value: **350** mL
